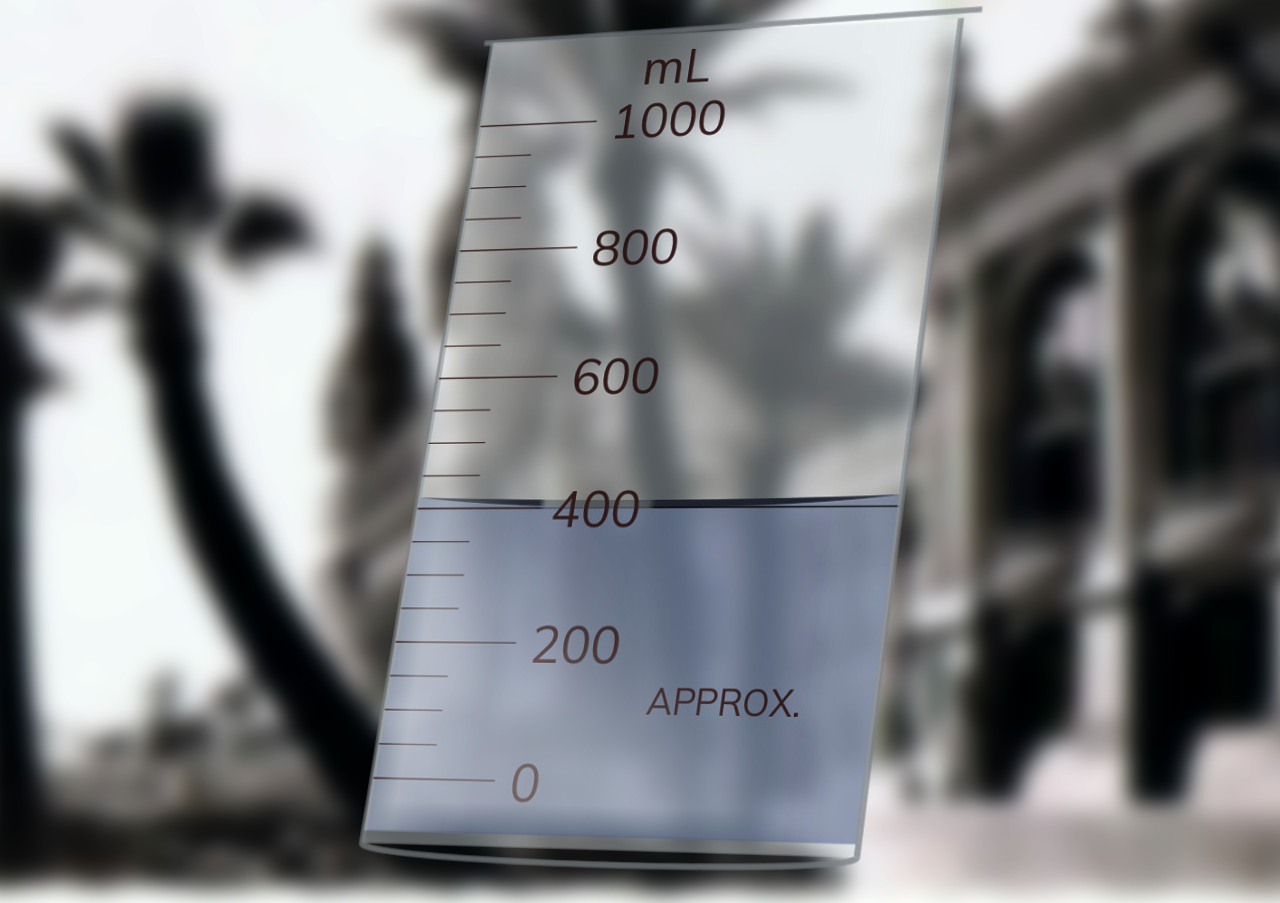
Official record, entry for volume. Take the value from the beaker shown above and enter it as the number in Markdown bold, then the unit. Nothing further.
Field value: **400** mL
